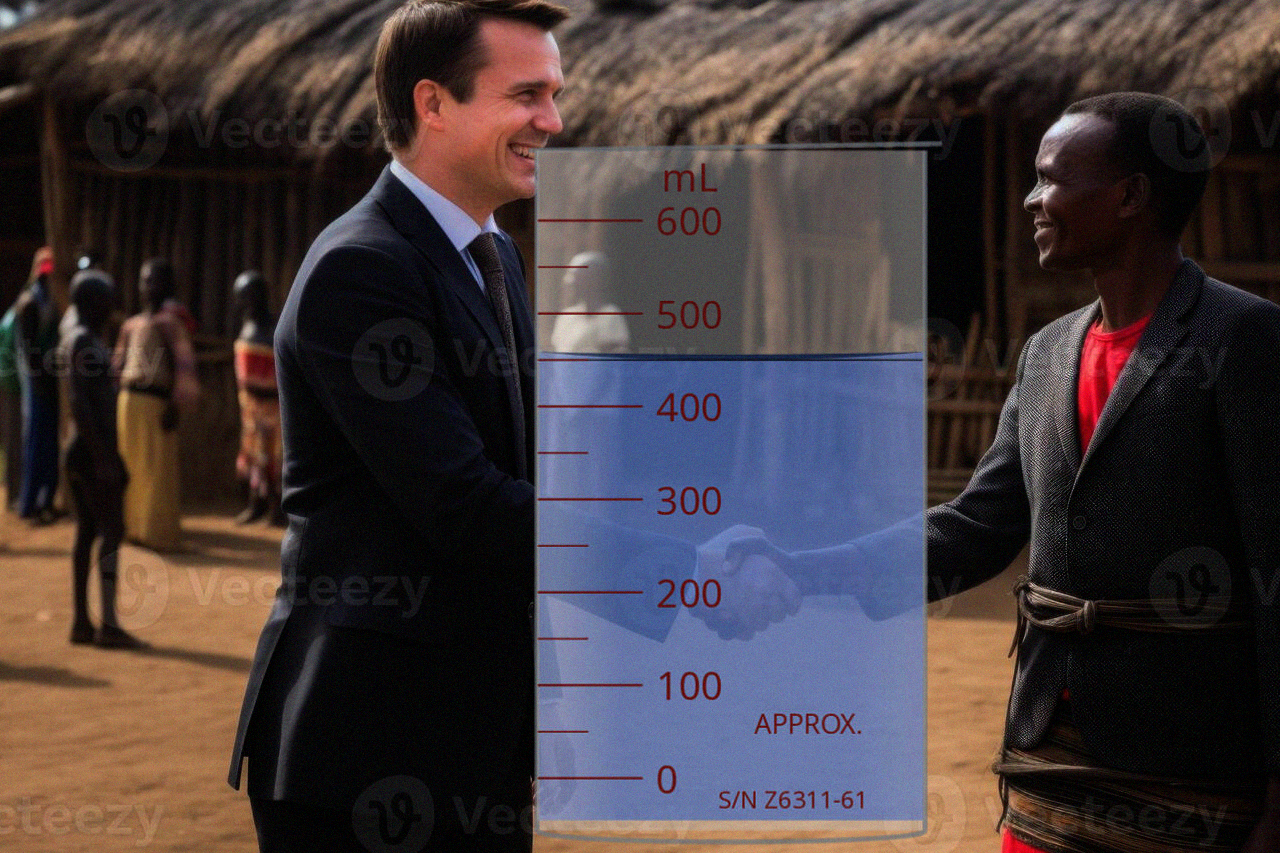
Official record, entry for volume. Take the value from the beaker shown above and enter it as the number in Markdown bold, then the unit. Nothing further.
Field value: **450** mL
